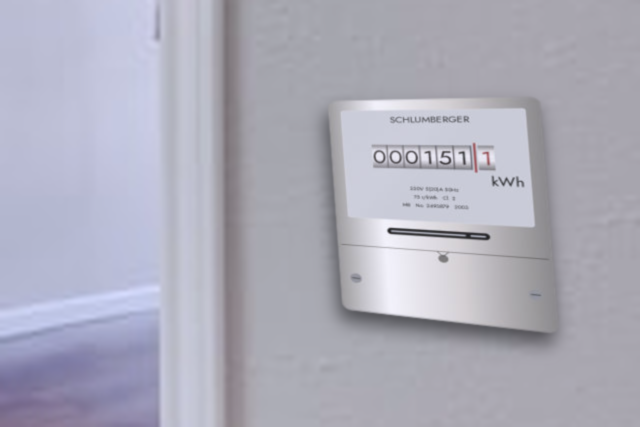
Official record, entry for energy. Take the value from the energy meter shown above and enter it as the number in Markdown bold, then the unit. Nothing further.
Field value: **151.1** kWh
